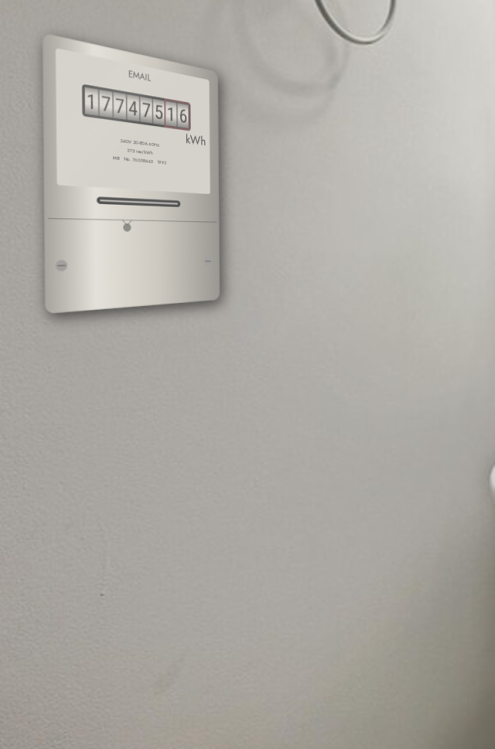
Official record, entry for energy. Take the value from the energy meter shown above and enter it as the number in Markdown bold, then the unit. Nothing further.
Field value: **177475.16** kWh
